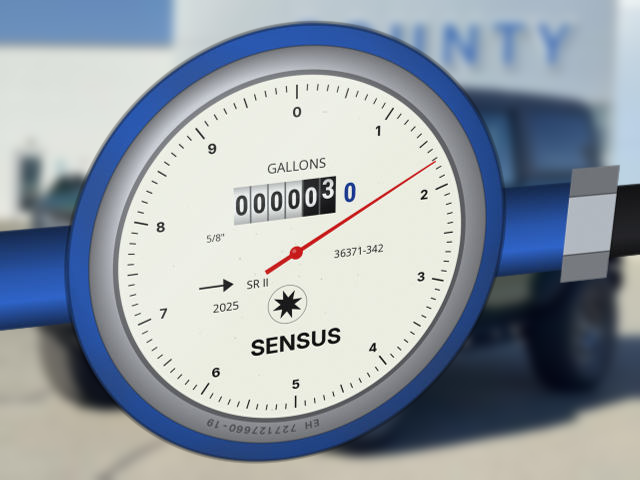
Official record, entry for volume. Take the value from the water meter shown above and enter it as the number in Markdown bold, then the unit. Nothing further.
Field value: **31.7** gal
